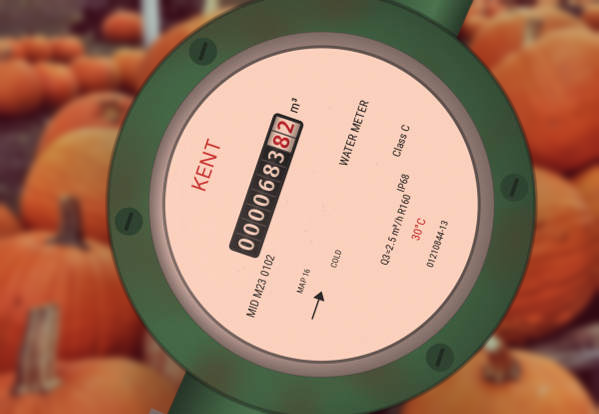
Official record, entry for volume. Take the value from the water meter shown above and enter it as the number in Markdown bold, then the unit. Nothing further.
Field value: **683.82** m³
